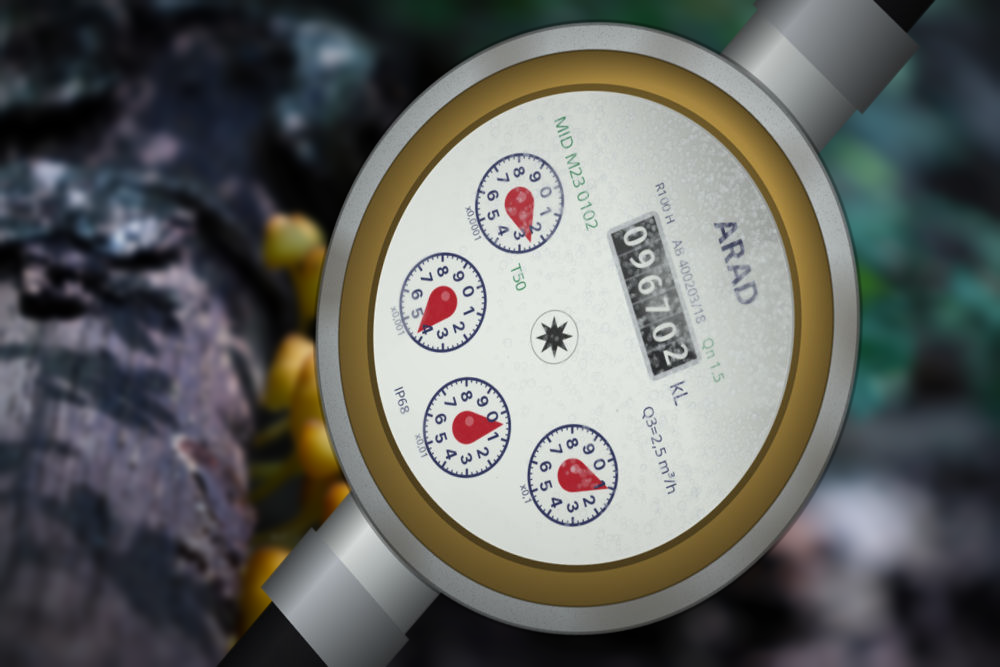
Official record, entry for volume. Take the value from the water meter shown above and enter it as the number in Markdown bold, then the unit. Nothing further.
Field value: **96702.1042** kL
